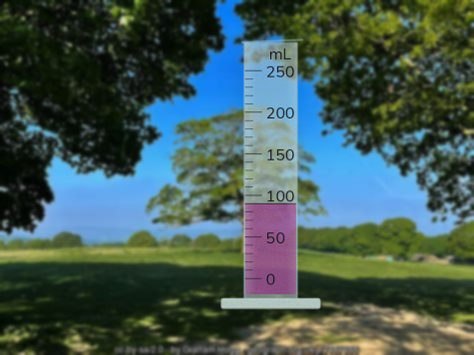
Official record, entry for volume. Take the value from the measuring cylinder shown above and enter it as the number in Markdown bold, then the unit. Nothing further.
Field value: **90** mL
